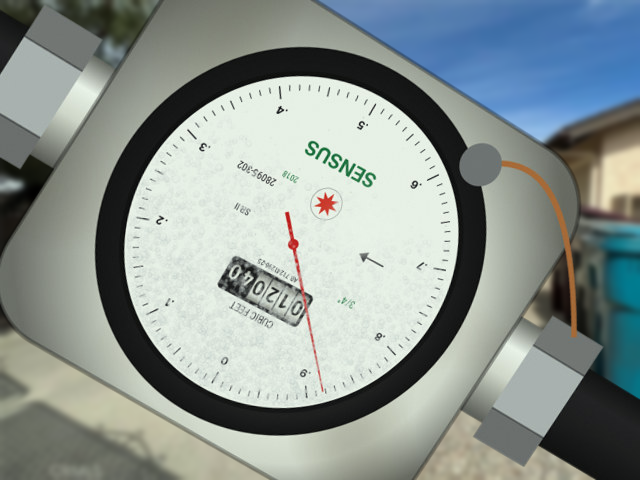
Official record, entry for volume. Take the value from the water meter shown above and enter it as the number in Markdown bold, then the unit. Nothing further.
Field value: **12039.88** ft³
